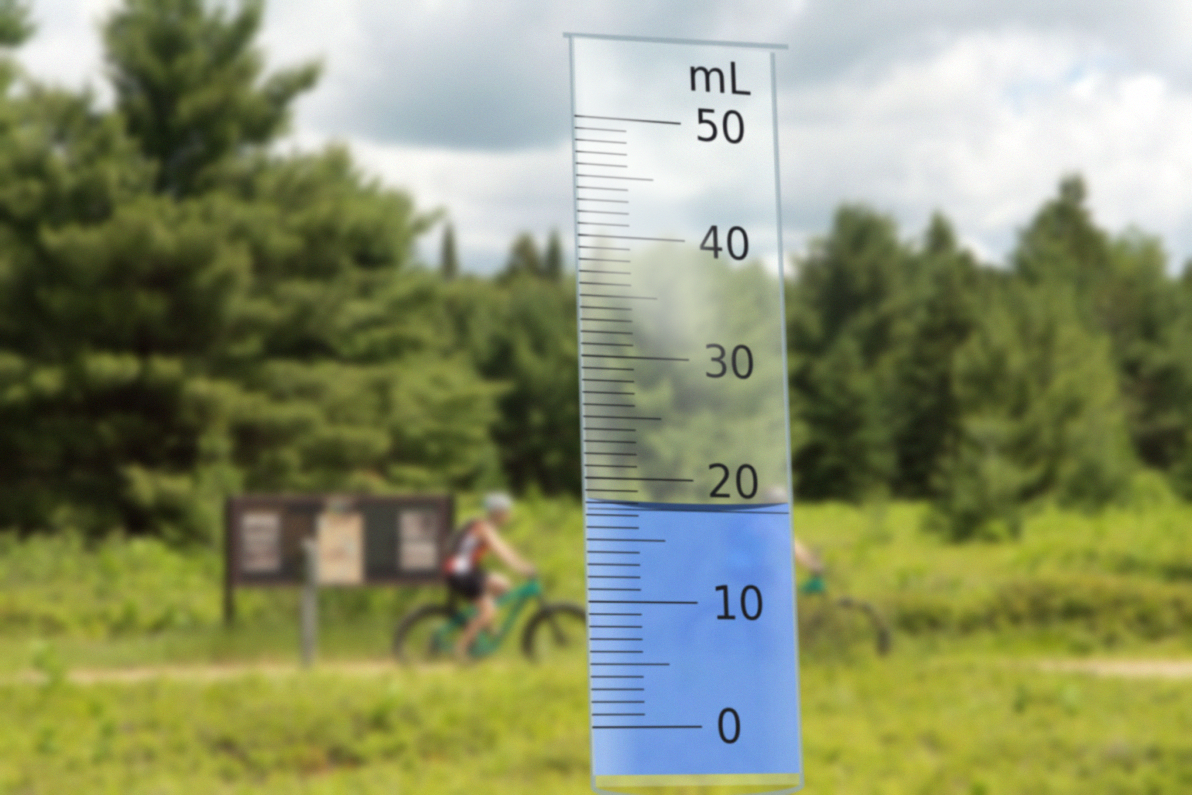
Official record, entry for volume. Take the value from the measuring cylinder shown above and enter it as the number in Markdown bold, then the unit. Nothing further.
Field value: **17.5** mL
